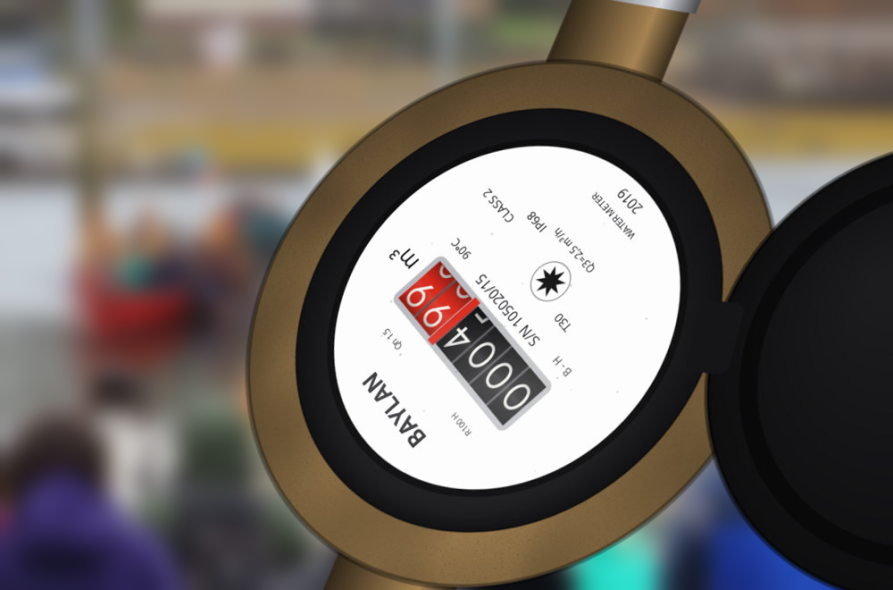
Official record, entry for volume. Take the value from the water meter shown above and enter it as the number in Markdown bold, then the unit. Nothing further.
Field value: **4.99** m³
